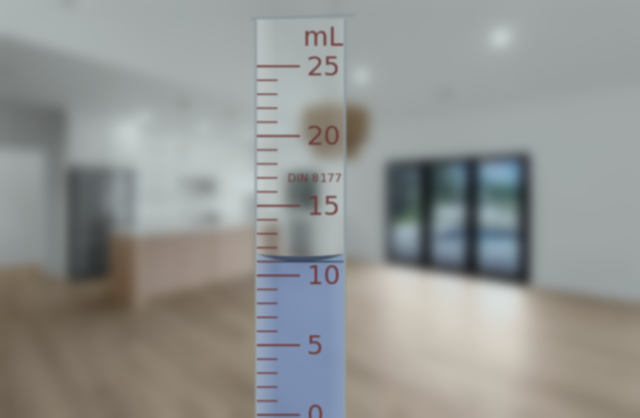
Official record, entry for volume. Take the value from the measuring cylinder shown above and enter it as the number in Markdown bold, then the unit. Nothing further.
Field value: **11** mL
